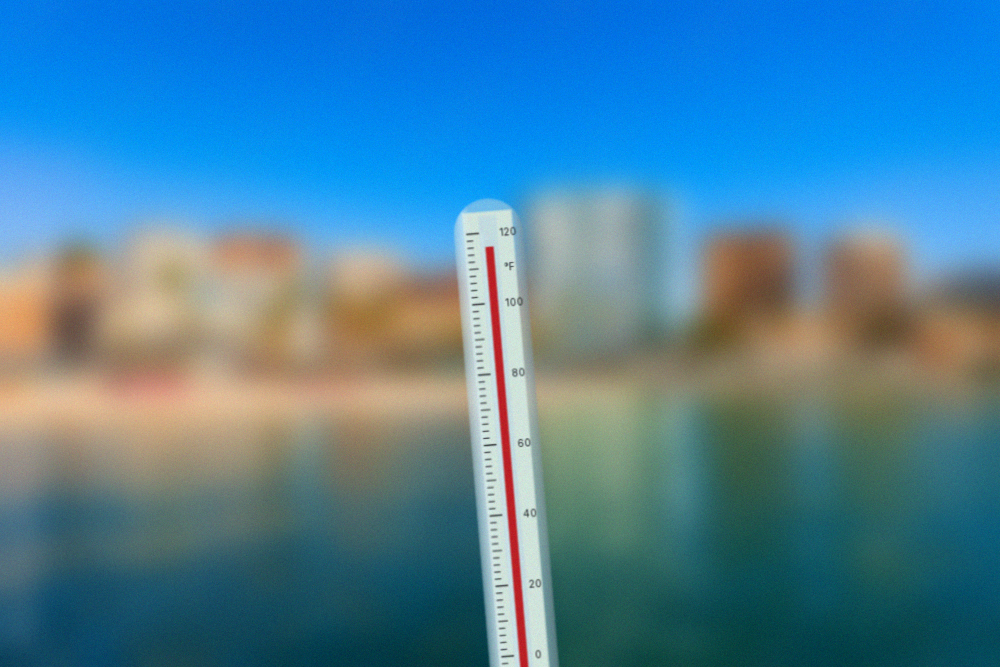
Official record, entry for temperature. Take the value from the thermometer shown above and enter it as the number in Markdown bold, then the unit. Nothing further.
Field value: **116** °F
